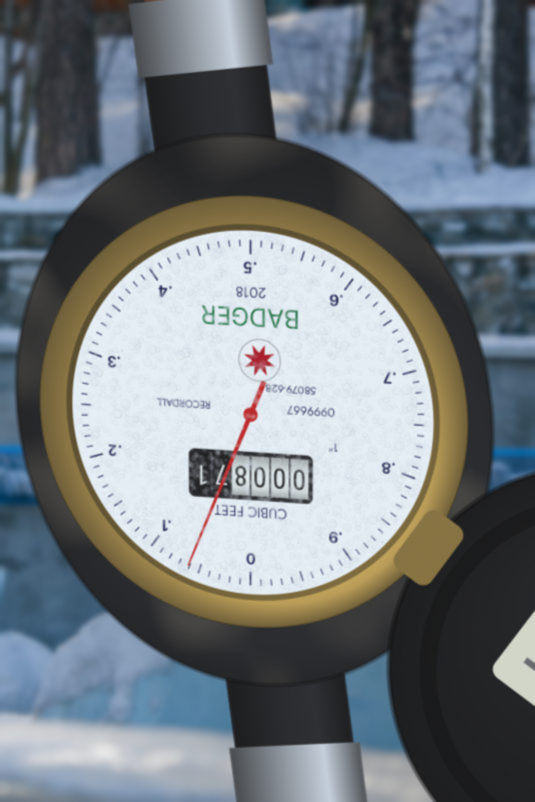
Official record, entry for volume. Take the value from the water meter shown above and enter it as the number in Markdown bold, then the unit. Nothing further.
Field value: **871.06** ft³
